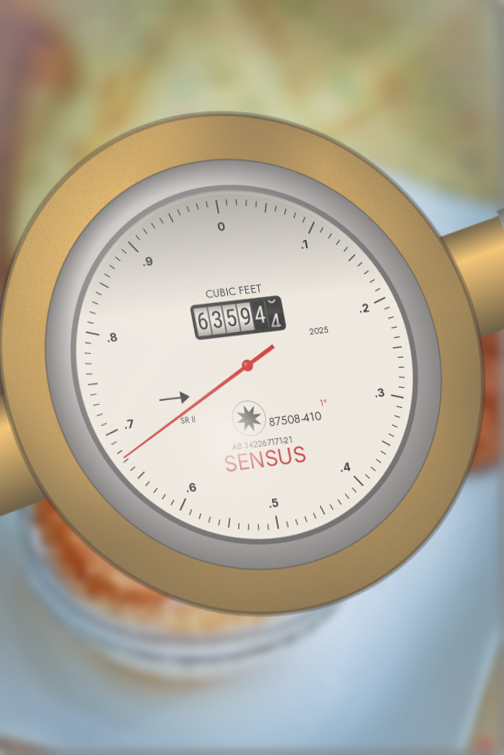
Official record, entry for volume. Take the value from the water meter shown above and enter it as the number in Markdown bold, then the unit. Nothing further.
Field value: **635943.67** ft³
